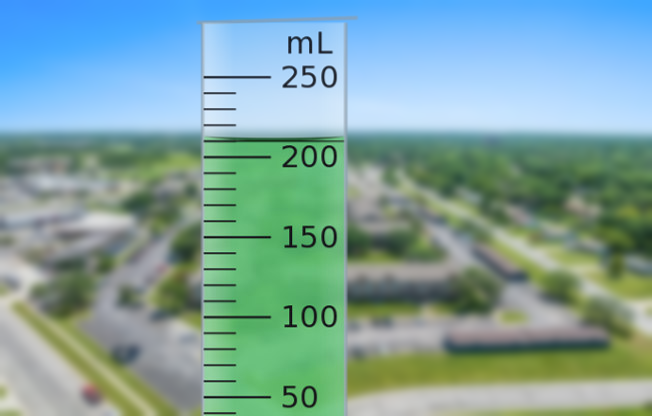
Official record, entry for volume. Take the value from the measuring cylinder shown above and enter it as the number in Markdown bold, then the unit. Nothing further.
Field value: **210** mL
